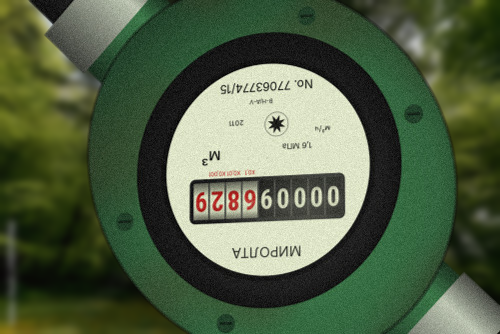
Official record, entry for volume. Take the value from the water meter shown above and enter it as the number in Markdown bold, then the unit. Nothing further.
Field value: **9.6829** m³
